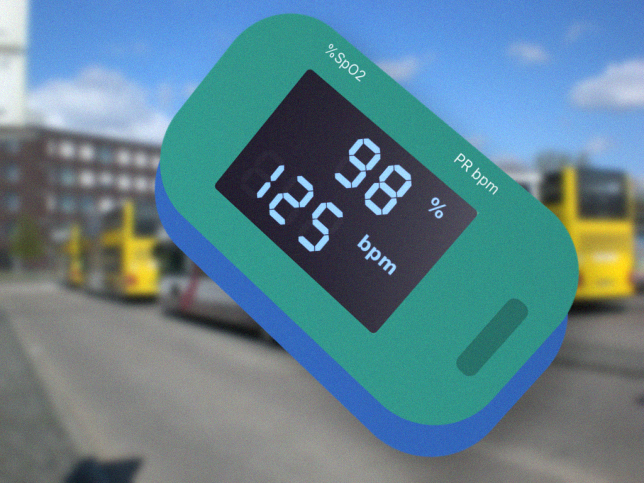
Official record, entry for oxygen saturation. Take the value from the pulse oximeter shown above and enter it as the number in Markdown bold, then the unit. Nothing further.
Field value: **98** %
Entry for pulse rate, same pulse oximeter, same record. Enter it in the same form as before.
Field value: **125** bpm
